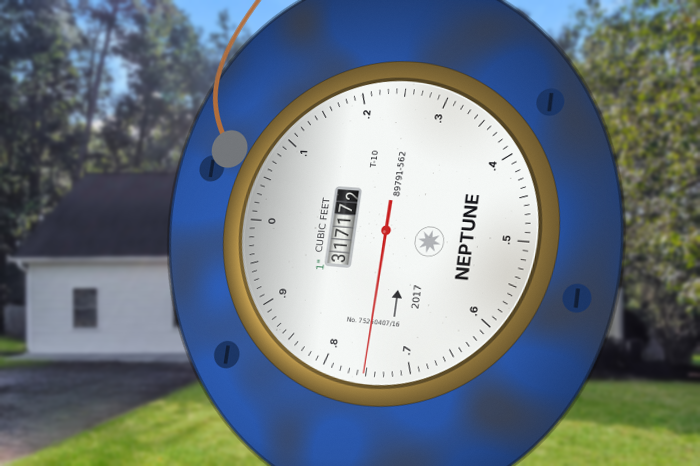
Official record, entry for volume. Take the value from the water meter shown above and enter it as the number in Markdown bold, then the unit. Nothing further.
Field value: **317171.75** ft³
